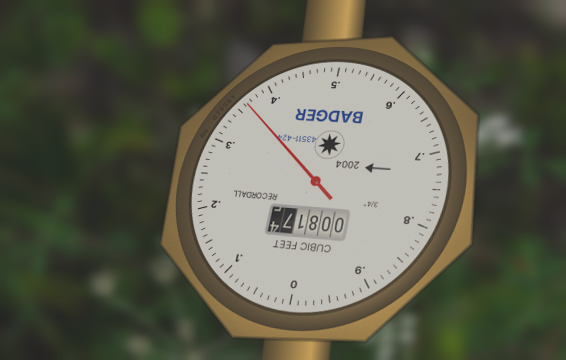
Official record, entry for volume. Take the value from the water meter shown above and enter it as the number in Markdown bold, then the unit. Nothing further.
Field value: **8174.36** ft³
